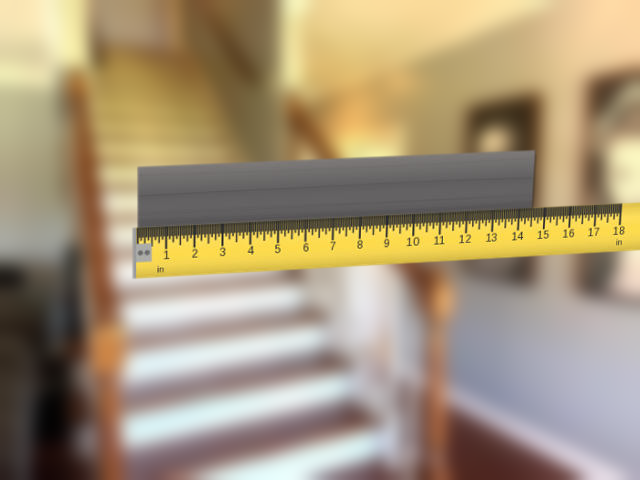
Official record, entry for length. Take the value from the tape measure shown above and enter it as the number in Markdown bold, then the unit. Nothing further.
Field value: **14.5** in
